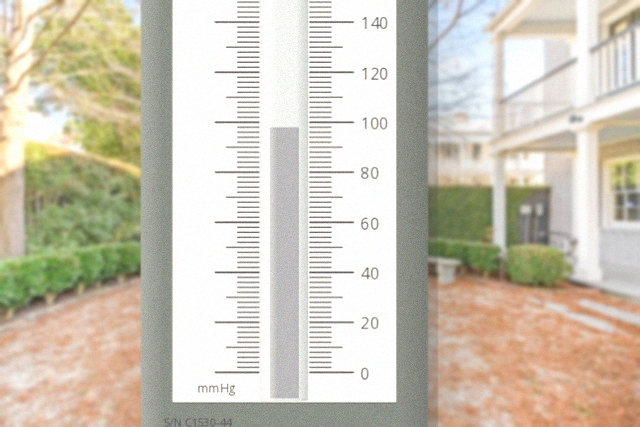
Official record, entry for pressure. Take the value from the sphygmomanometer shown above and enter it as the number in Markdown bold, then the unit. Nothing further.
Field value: **98** mmHg
